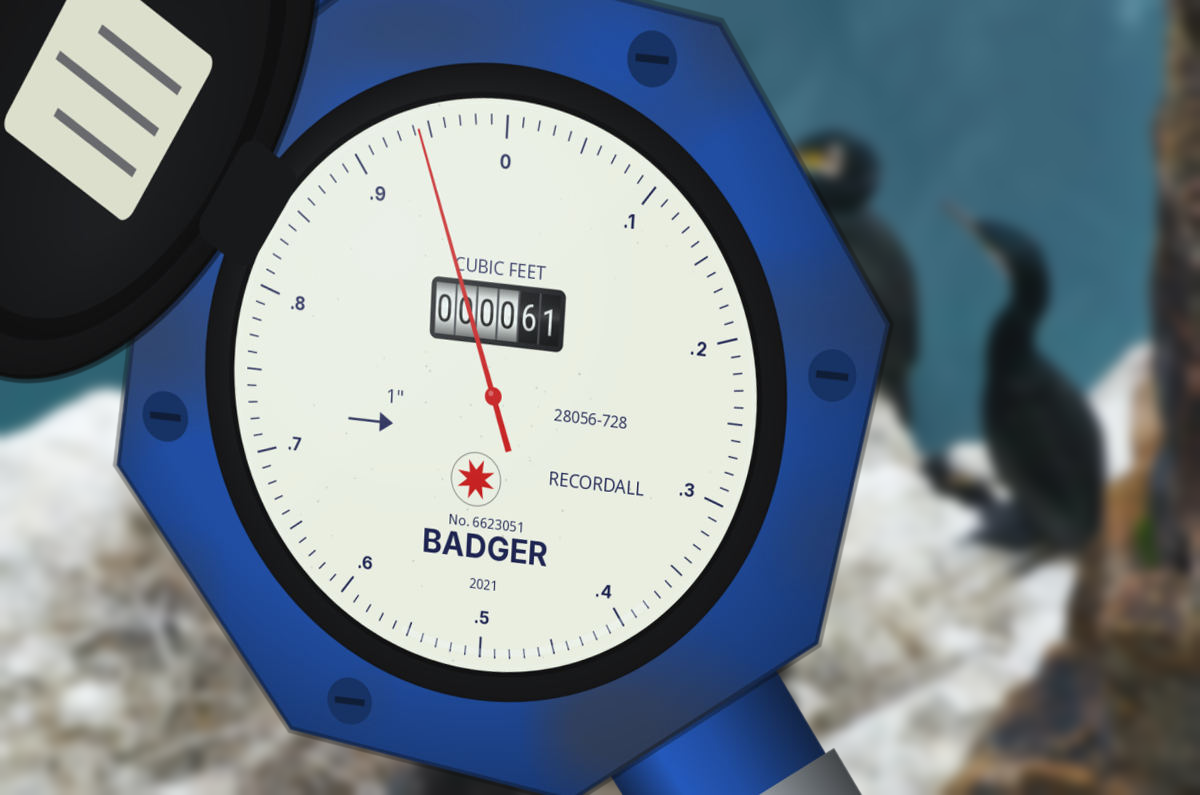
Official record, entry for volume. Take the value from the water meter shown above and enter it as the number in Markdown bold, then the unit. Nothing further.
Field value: **60.94** ft³
